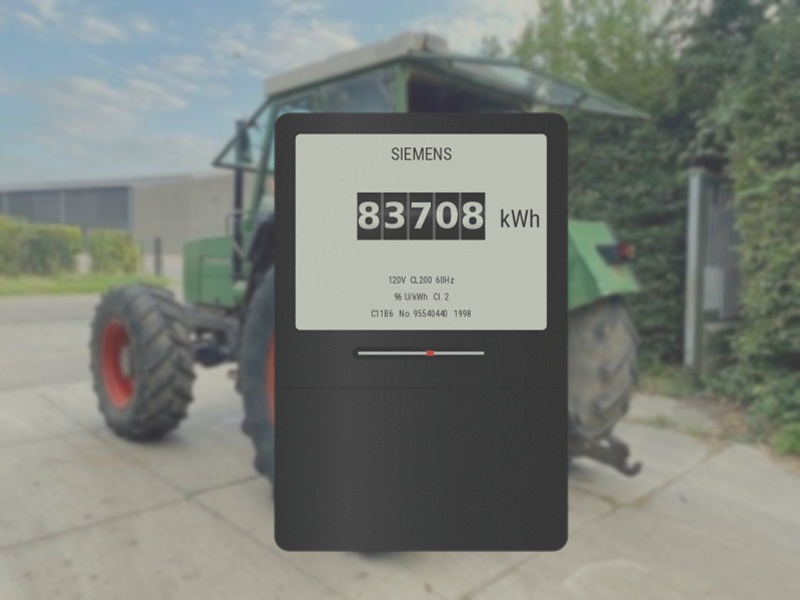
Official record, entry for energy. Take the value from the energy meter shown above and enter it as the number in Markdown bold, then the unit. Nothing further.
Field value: **83708** kWh
